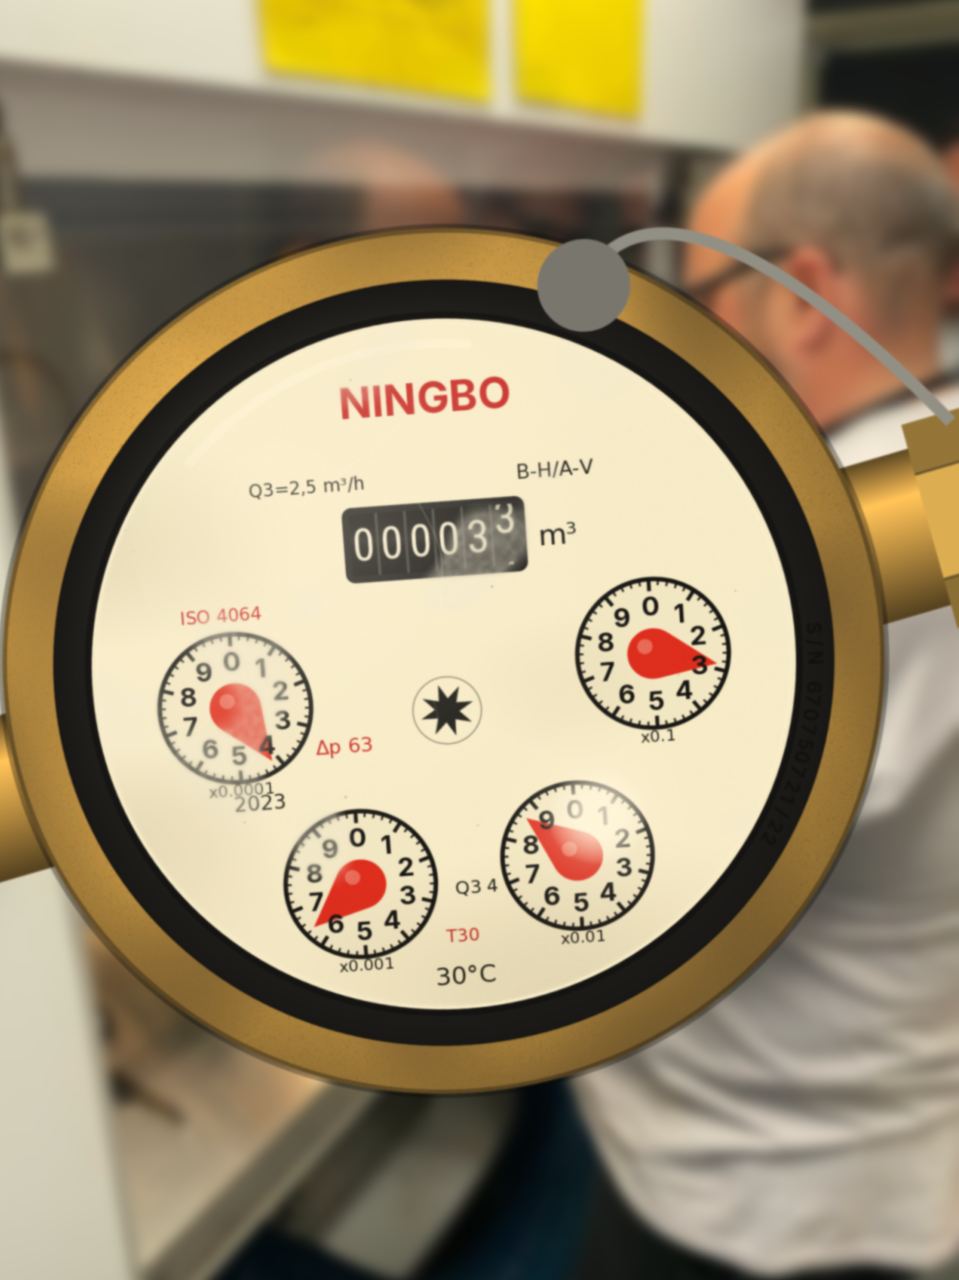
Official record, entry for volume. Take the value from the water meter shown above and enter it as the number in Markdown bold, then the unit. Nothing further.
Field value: **33.2864** m³
